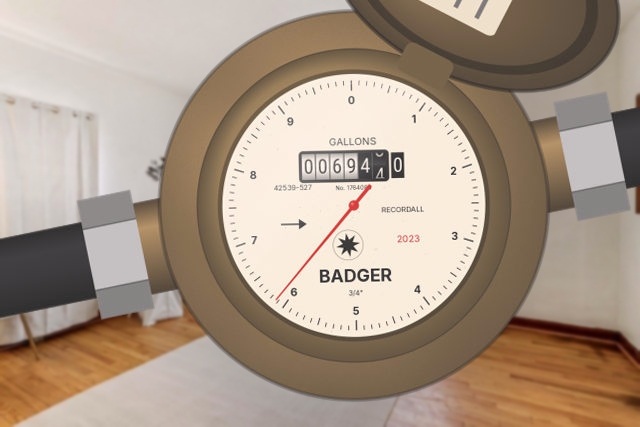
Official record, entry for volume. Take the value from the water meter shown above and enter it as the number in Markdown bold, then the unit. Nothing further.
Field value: **69436.1** gal
